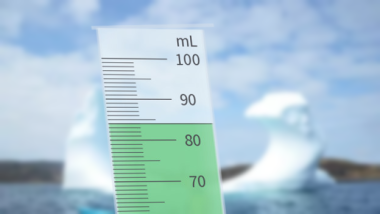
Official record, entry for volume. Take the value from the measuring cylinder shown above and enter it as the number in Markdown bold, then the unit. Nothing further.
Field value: **84** mL
